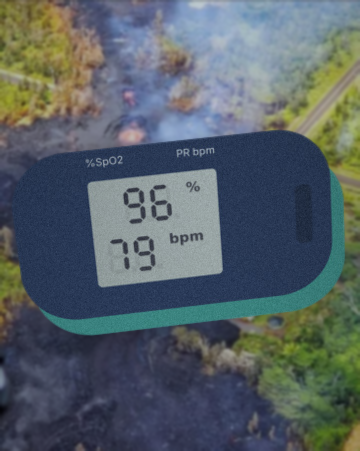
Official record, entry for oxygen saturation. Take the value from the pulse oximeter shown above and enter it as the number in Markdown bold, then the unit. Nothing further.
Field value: **96** %
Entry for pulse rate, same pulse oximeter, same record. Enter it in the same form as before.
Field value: **79** bpm
